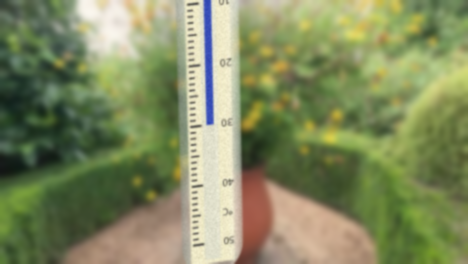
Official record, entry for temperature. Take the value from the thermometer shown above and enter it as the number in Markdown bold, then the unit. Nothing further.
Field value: **30** °C
